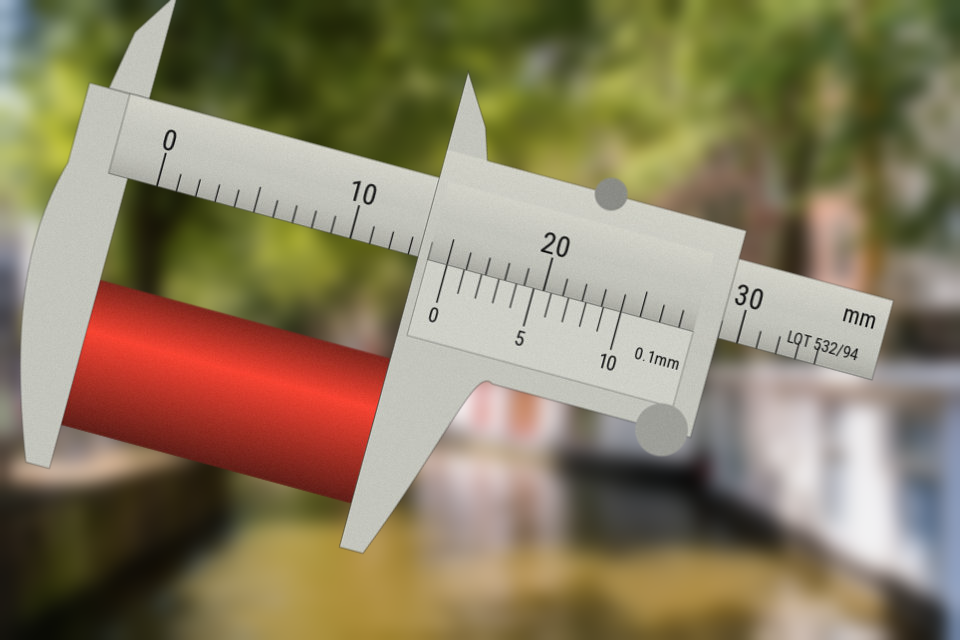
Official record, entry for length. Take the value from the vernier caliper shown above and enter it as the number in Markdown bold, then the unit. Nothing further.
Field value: **15.0** mm
